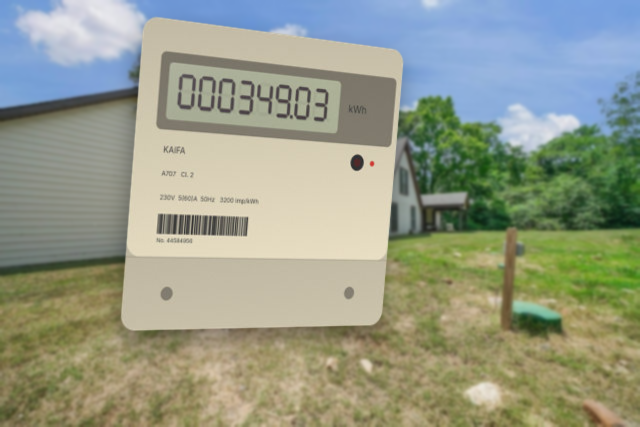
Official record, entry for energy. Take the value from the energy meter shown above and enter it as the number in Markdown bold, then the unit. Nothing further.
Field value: **349.03** kWh
